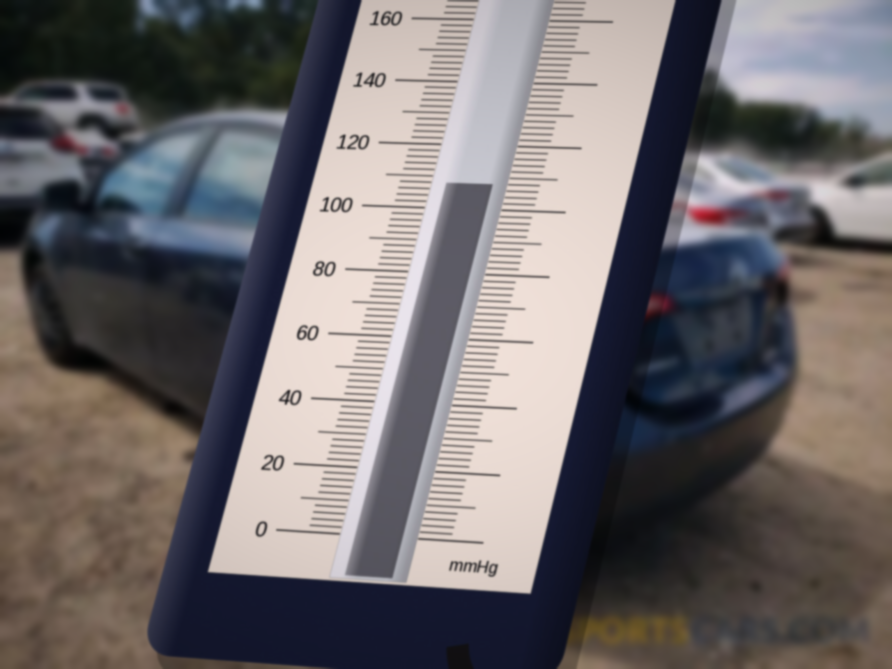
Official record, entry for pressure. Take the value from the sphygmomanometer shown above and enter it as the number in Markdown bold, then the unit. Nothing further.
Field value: **108** mmHg
